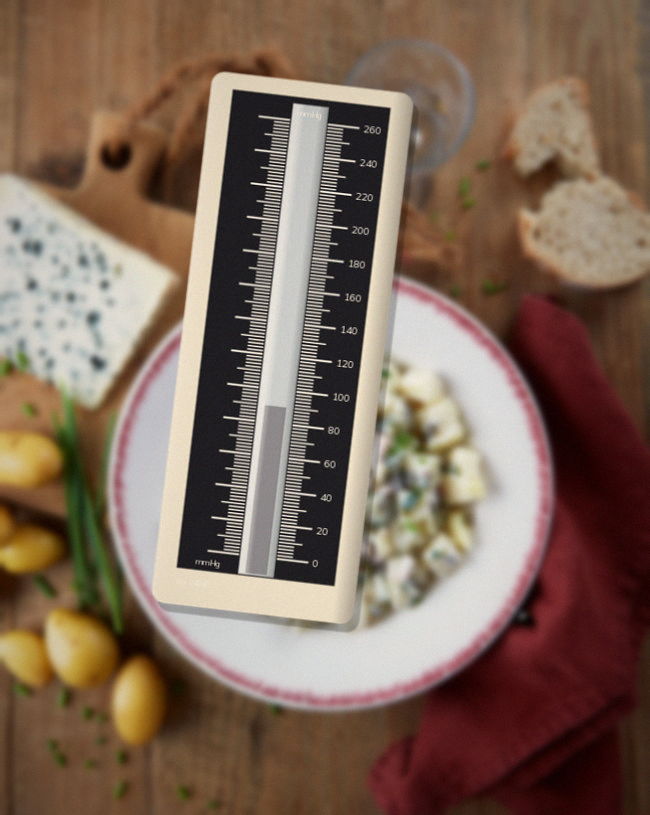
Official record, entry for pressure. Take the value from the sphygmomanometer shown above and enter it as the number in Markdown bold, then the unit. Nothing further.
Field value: **90** mmHg
